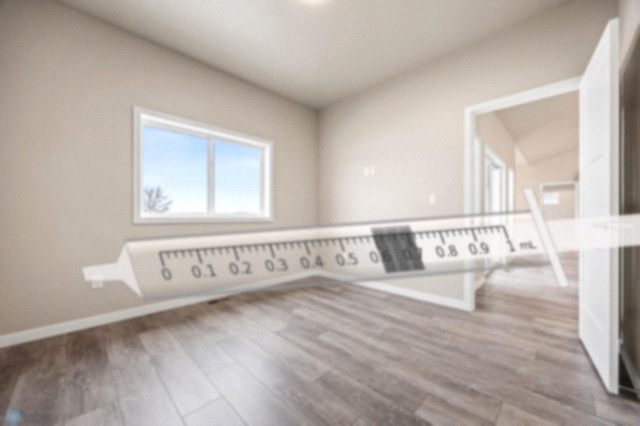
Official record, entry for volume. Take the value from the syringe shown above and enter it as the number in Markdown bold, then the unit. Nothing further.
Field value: **0.6** mL
